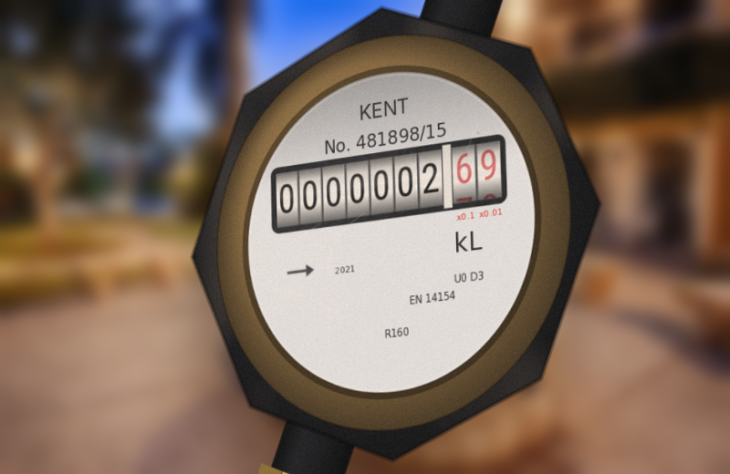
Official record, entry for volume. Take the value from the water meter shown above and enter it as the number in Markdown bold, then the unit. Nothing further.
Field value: **2.69** kL
